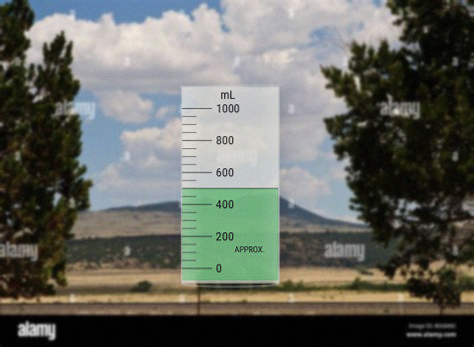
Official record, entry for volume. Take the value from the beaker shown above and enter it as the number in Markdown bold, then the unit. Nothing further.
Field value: **500** mL
